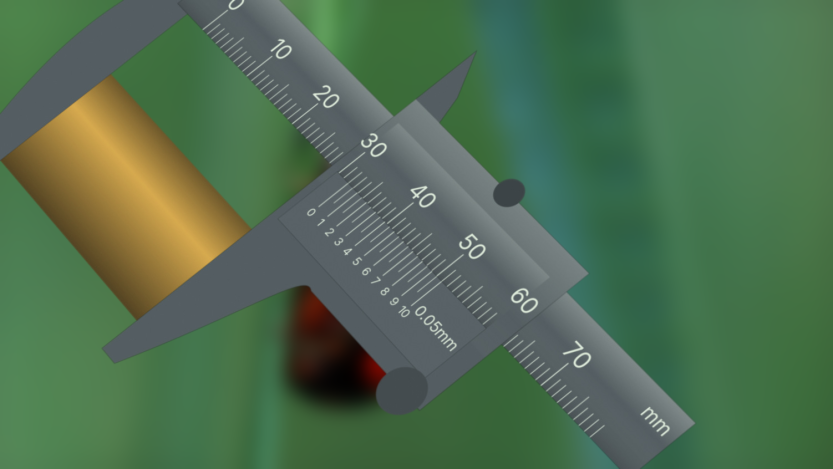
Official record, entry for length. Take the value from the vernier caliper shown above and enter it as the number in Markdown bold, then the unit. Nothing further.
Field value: **32.0** mm
